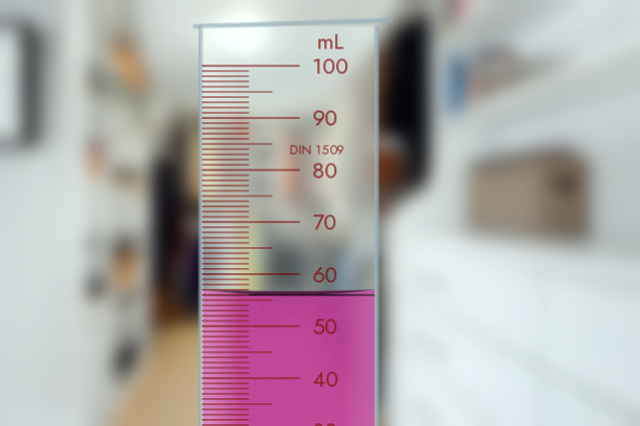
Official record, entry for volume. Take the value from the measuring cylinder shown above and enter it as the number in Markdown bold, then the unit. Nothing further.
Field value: **56** mL
